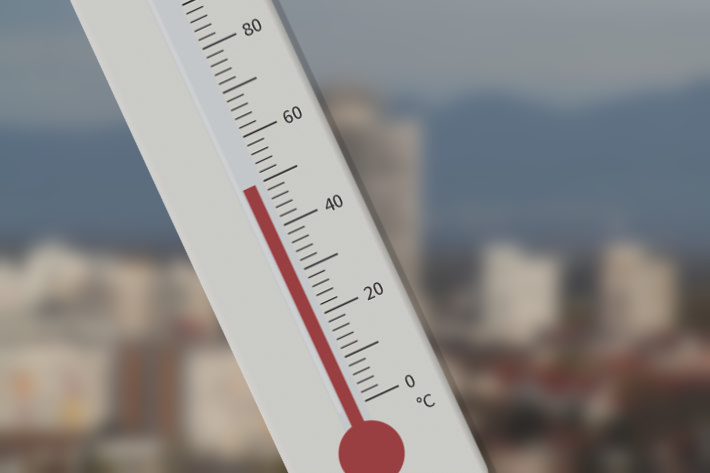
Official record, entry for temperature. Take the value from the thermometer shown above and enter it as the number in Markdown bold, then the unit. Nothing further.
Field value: **50** °C
